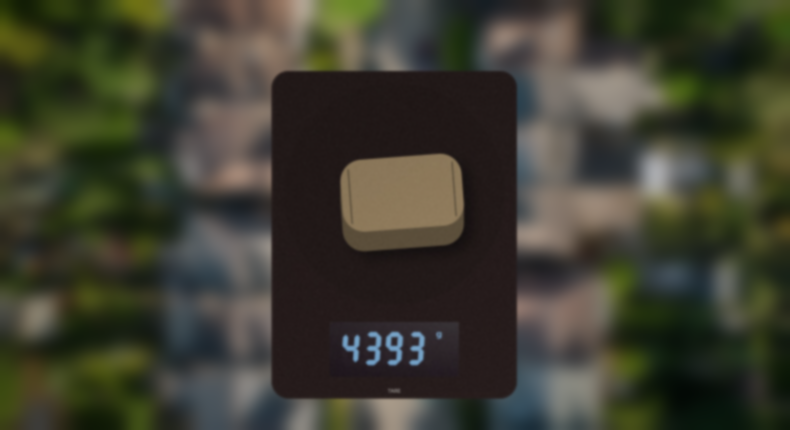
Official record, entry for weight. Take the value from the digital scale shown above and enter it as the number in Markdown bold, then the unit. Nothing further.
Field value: **4393** g
